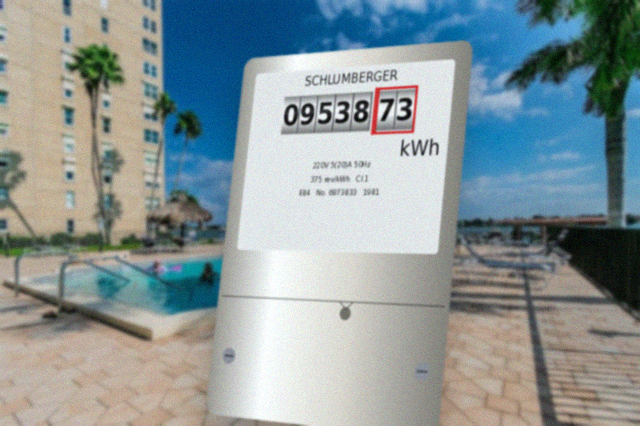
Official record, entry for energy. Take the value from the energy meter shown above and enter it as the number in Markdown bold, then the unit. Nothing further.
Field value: **9538.73** kWh
